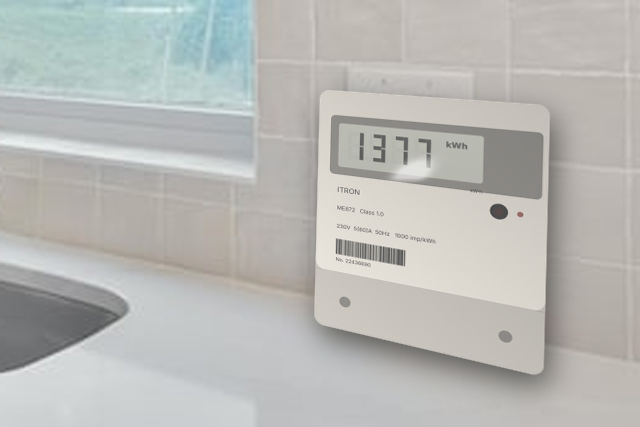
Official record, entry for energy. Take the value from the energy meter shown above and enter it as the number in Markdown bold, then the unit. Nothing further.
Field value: **1377** kWh
